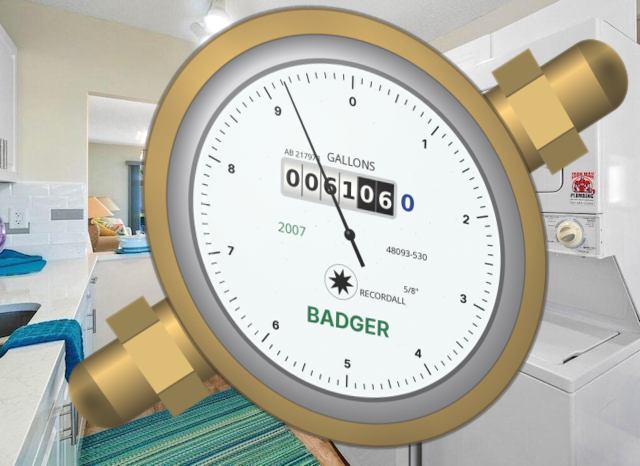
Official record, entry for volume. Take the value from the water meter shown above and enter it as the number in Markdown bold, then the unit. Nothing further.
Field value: **61059.2** gal
